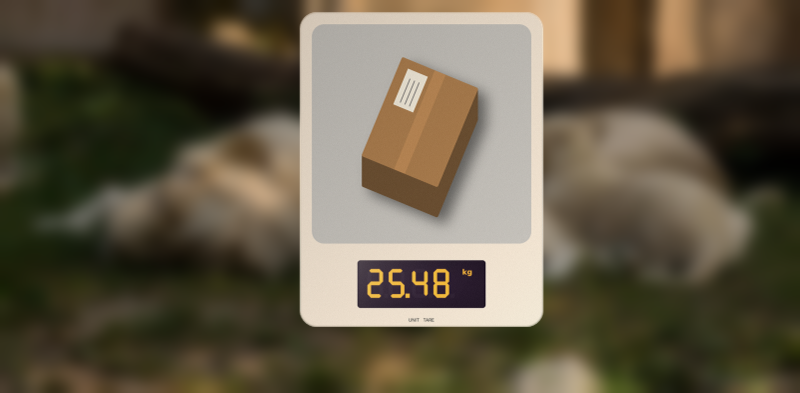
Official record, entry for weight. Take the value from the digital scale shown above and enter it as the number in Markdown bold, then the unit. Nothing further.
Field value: **25.48** kg
